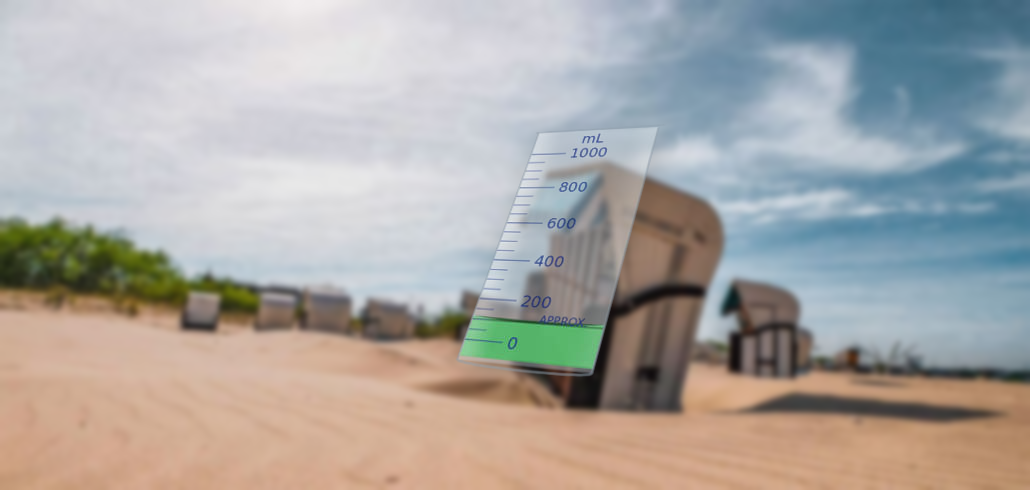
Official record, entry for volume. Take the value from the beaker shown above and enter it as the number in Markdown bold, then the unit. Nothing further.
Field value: **100** mL
